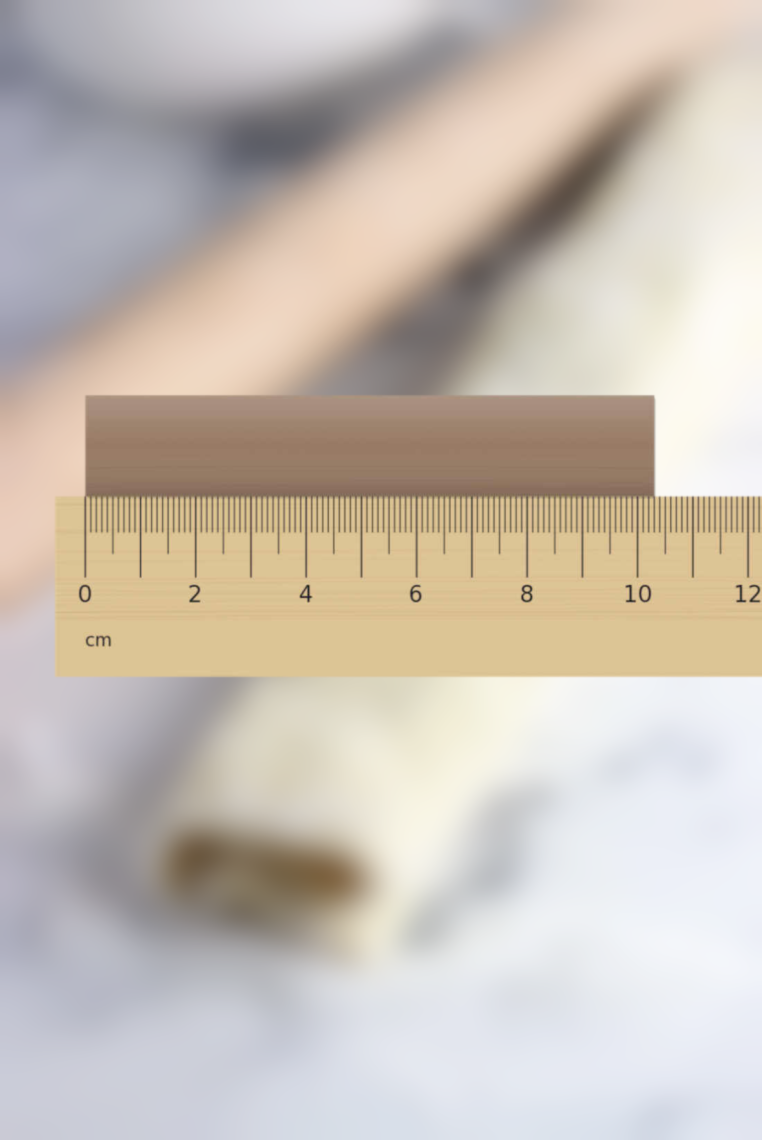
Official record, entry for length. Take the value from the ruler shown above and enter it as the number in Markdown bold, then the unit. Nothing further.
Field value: **10.3** cm
